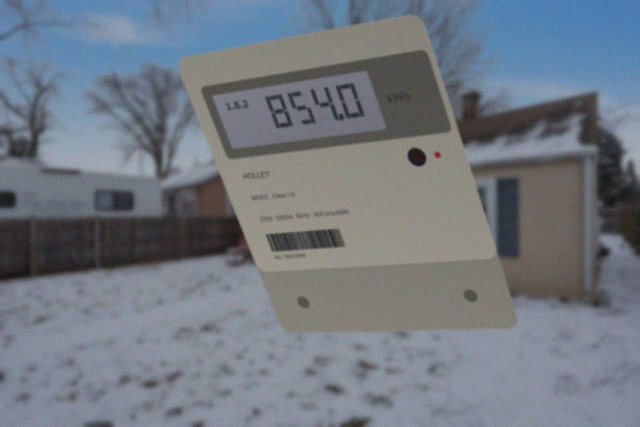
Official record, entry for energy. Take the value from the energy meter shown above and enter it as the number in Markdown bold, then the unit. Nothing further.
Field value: **854.0** kWh
